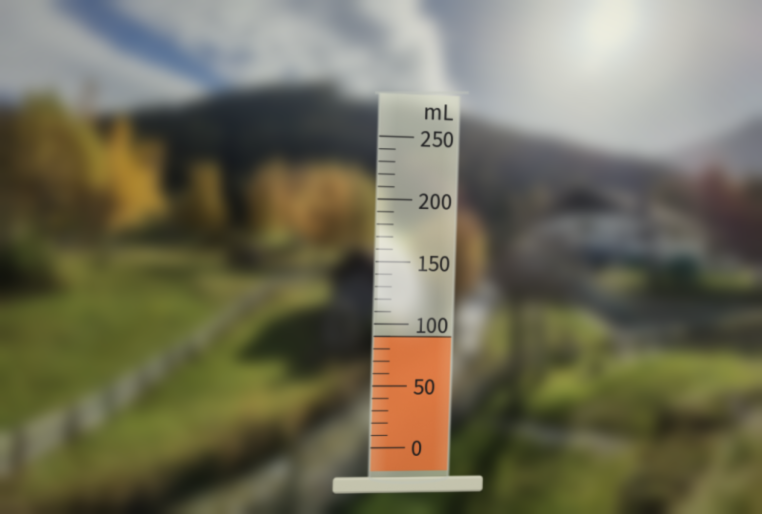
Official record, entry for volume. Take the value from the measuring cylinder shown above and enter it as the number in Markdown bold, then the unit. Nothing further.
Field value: **90** mL
